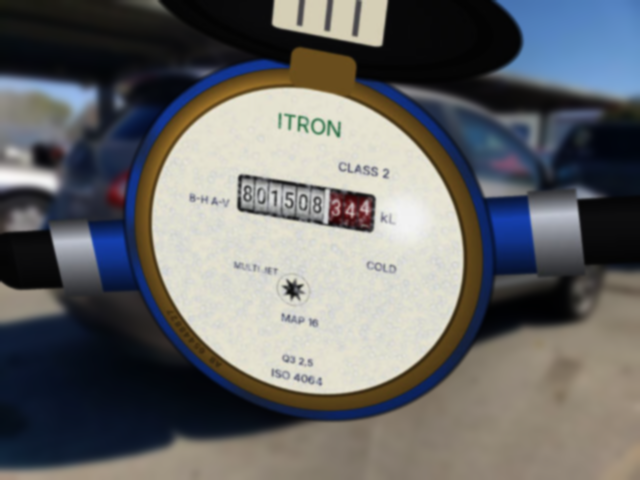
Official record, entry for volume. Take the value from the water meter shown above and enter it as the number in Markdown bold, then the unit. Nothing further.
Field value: **801508.344** kL
